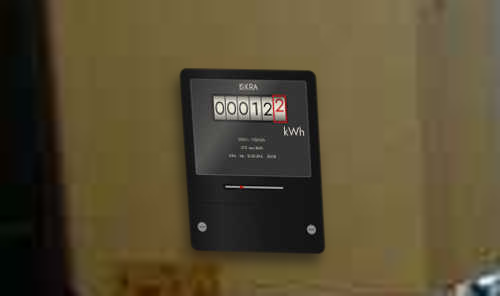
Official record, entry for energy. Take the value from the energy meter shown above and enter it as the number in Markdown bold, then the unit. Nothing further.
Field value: **12.2** kWh
